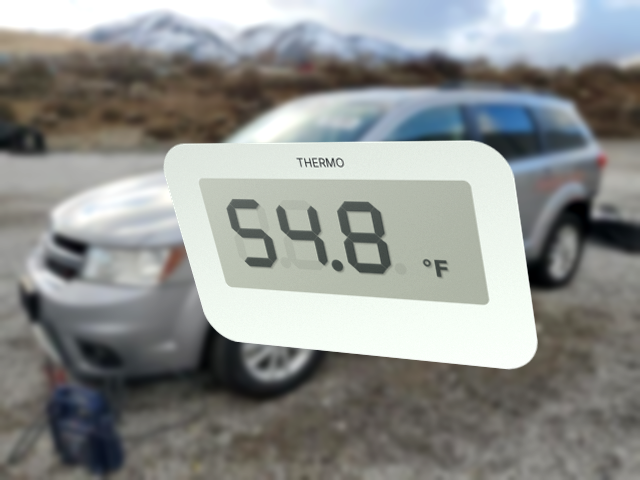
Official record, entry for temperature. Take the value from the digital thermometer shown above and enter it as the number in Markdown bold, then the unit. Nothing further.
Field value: **54.8** °F
